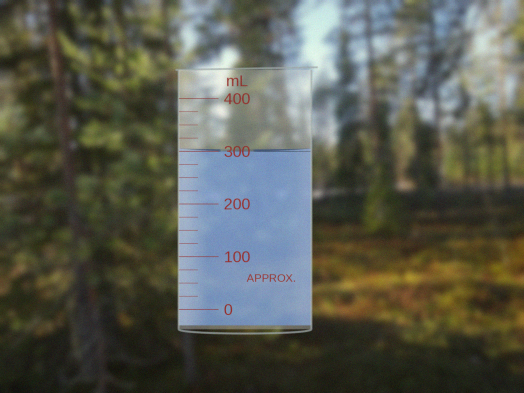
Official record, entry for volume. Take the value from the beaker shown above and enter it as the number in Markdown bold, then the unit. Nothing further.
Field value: **300** mL
